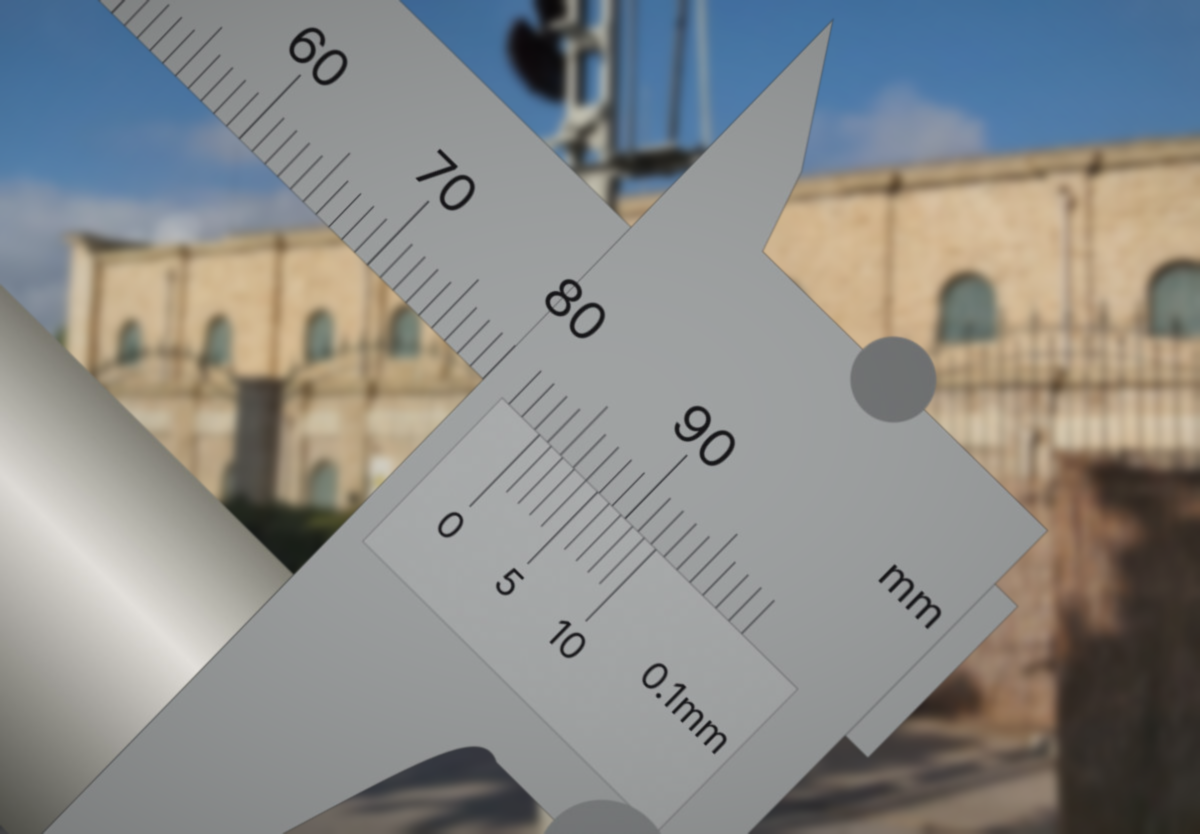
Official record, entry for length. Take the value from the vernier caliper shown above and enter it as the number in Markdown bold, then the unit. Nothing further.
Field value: **83.4** mm
